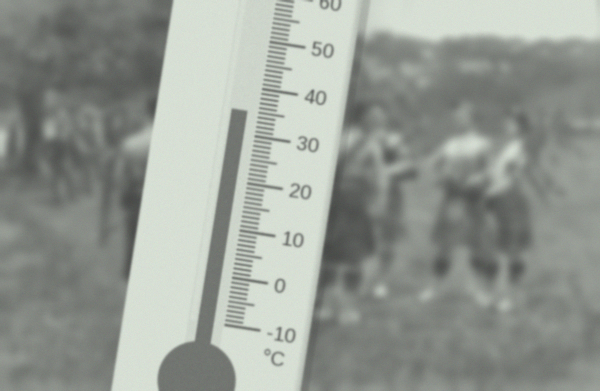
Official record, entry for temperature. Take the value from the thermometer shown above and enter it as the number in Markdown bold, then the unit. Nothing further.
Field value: **35** °C
